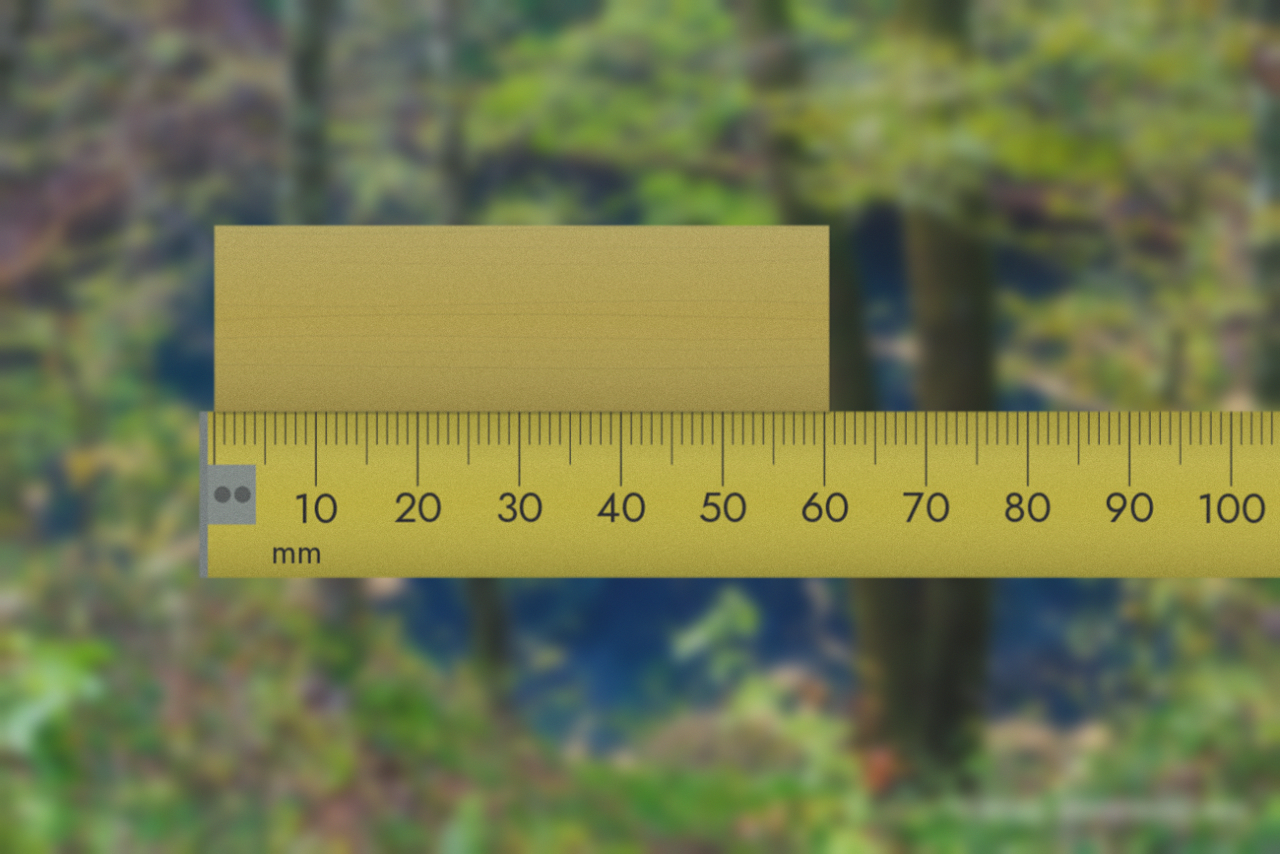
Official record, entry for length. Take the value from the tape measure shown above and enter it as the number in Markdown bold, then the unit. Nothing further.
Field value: **60.5** mm
